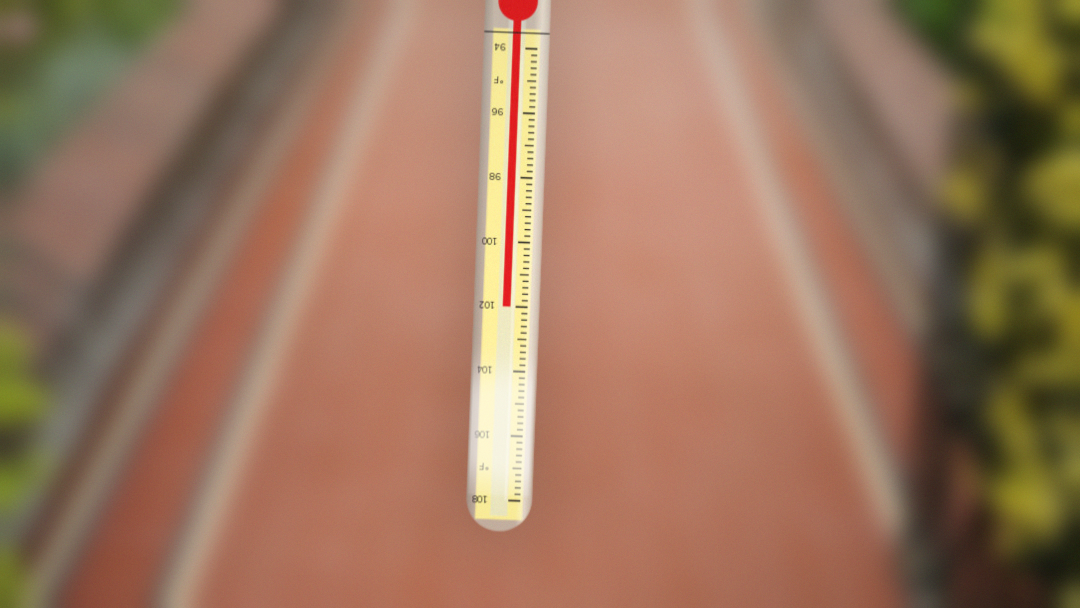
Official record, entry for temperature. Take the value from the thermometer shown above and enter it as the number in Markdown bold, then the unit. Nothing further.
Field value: **102** °F
